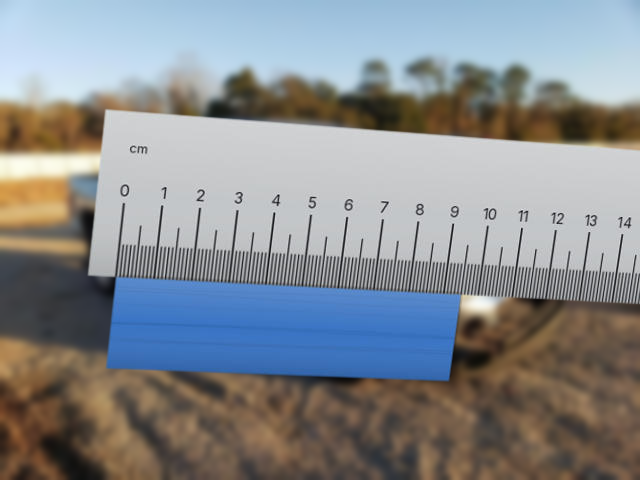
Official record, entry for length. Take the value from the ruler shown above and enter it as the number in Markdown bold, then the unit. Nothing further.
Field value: **9.5** cm
